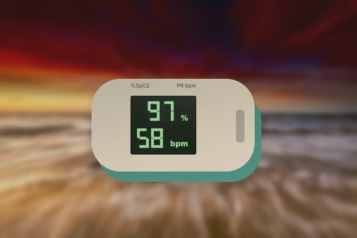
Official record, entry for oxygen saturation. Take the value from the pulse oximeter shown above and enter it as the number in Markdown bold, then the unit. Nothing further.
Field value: **97** %
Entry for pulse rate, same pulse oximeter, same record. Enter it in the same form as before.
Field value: **58** bpm
